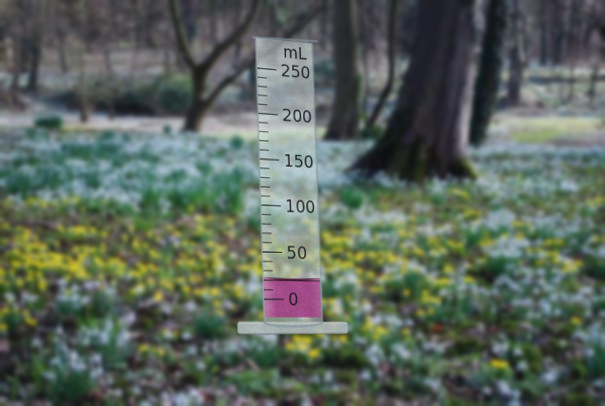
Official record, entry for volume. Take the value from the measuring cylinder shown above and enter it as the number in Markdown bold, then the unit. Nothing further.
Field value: **20** mL
